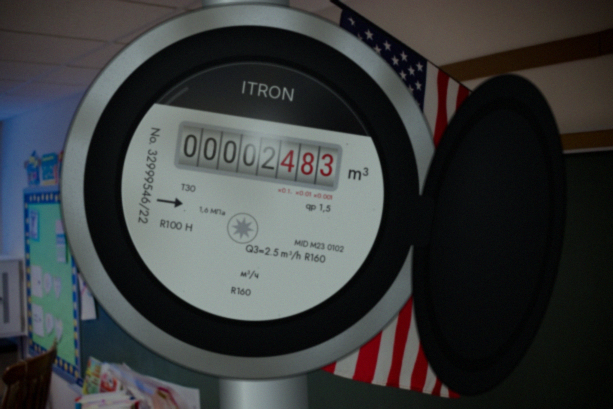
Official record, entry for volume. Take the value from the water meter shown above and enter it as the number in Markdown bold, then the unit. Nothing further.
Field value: **2.483** m³
